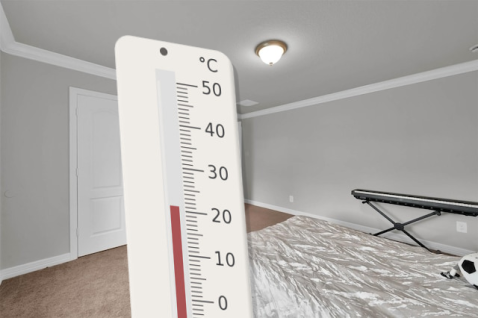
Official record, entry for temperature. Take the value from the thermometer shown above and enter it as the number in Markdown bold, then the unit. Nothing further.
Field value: **21** °C
